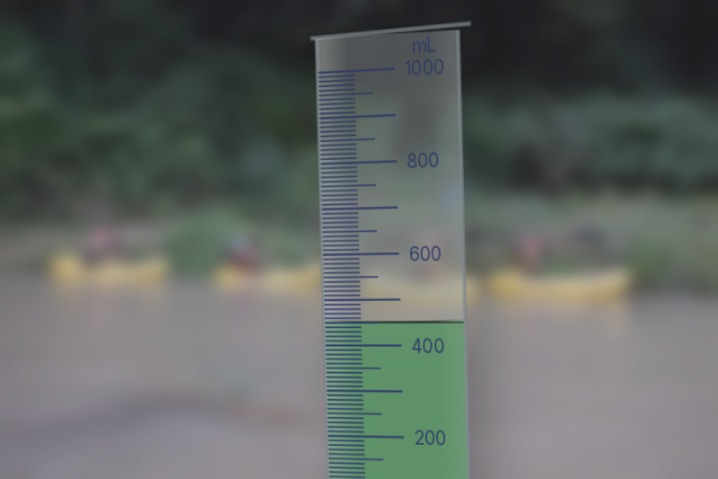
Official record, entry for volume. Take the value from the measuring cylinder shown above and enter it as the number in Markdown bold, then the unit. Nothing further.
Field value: **450** mL
